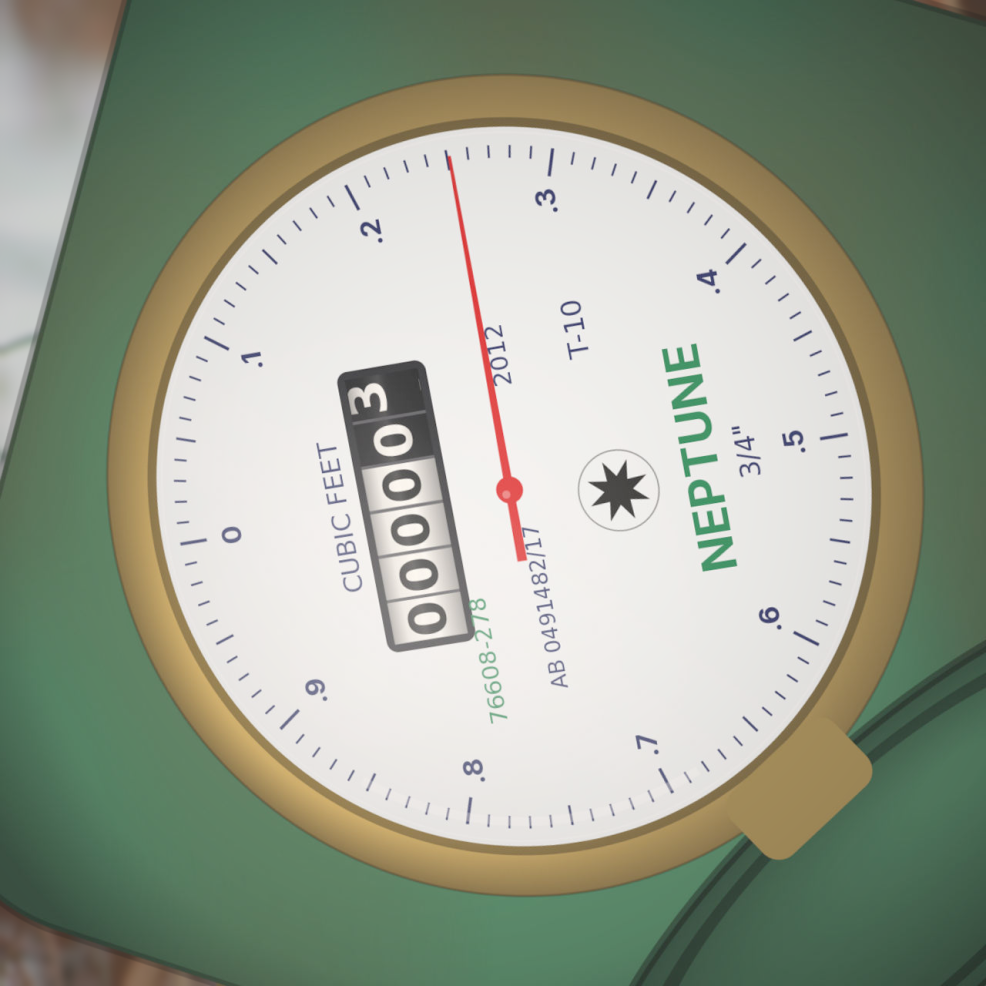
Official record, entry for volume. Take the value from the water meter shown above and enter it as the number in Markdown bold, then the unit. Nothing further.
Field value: **3.25** ft³
